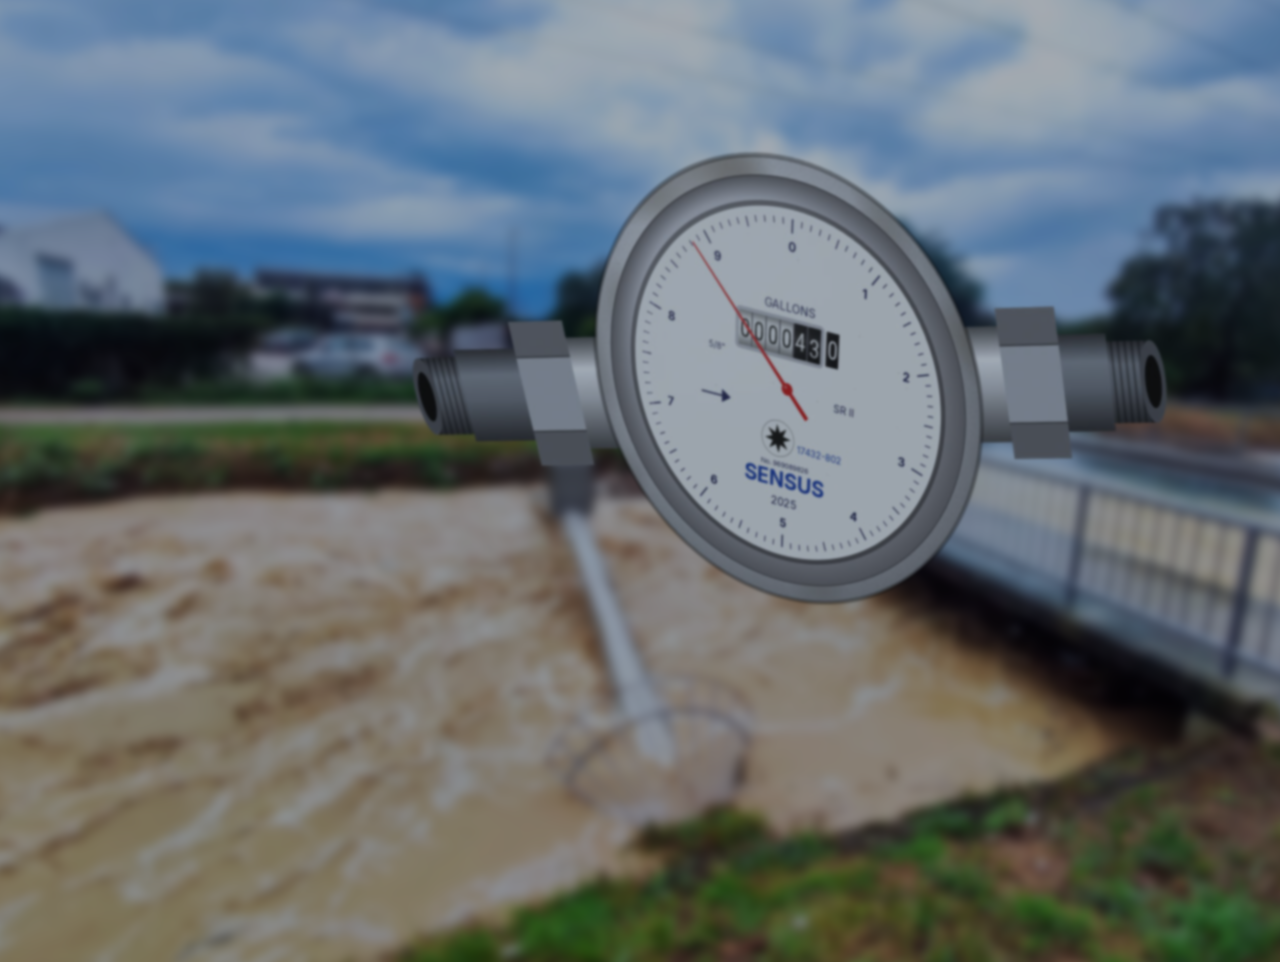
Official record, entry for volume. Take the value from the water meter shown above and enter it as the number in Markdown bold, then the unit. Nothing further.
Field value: **428.8** gal
